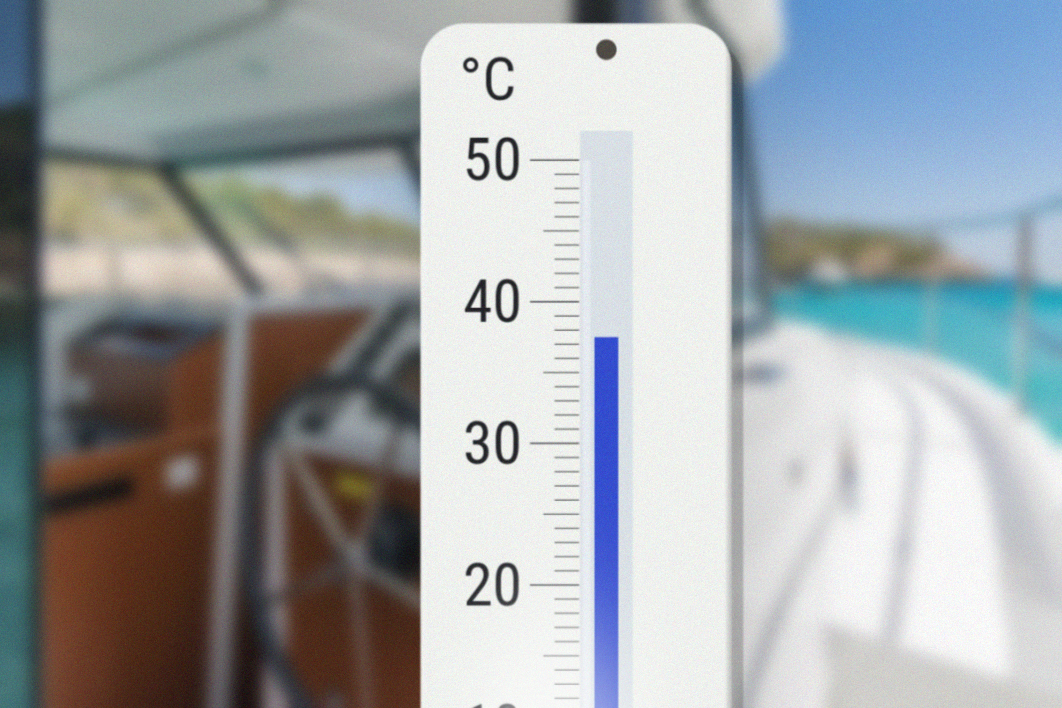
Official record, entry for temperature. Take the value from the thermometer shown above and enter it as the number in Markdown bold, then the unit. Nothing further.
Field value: **37.5** °C
